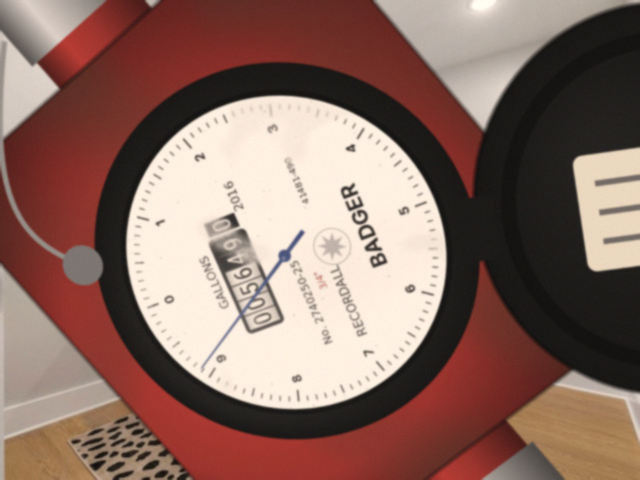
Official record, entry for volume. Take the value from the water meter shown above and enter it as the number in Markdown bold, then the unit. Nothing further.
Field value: **56489.1** gal
